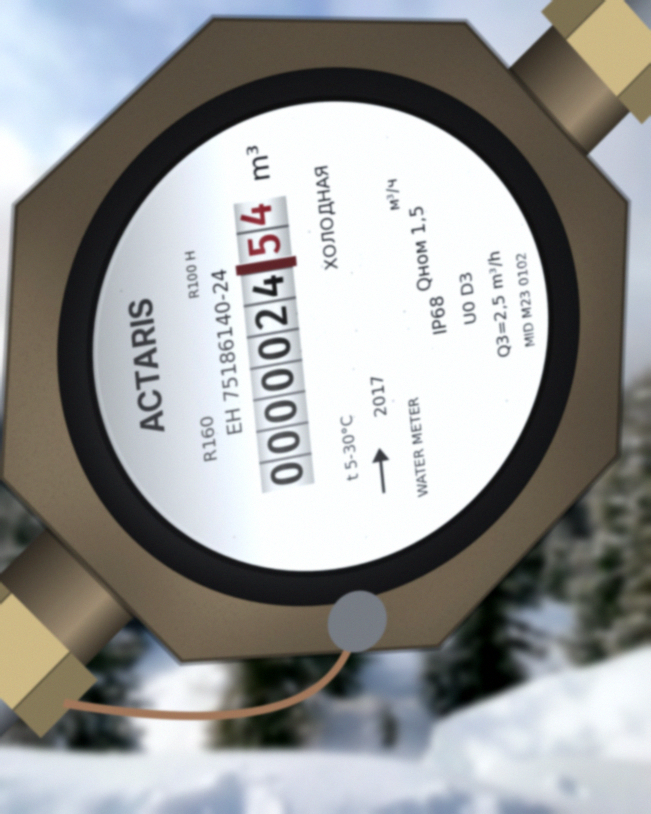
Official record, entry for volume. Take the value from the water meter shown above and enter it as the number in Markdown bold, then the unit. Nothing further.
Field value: **24.54** m³
